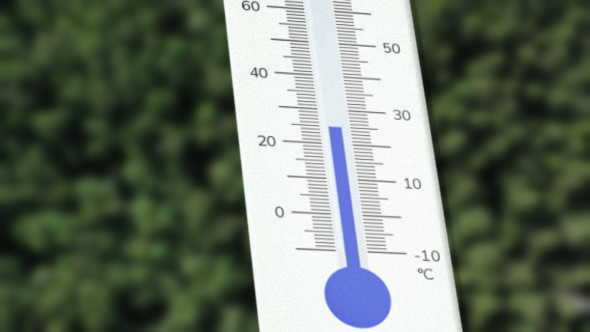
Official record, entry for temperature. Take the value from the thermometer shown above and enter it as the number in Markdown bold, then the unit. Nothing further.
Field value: **25** °C
